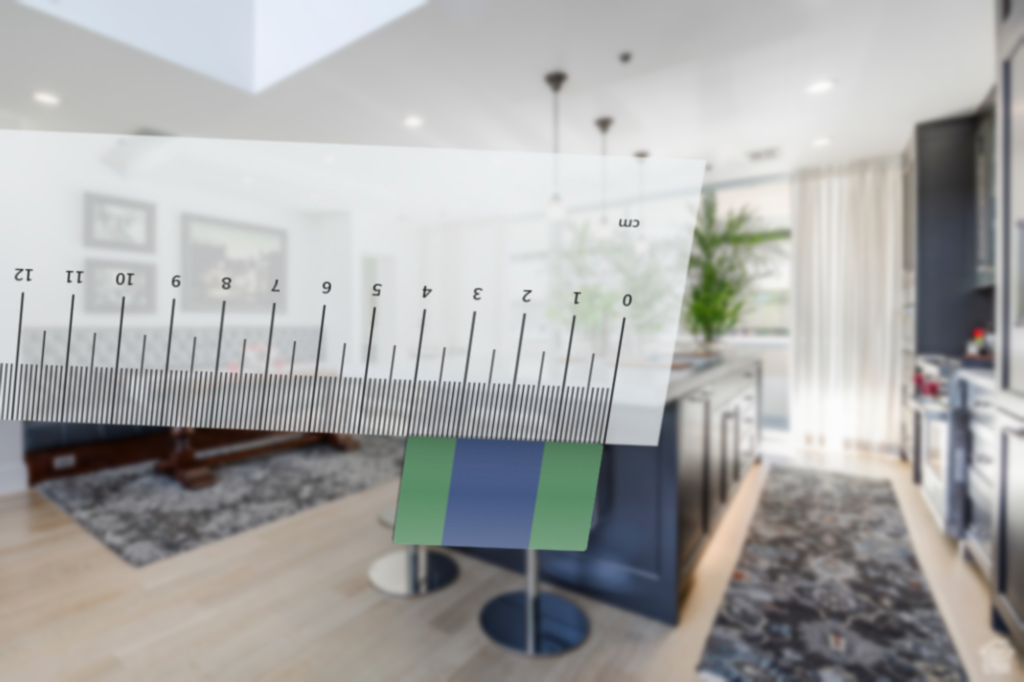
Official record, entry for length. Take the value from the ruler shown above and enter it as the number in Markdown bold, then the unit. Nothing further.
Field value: **4** cm
